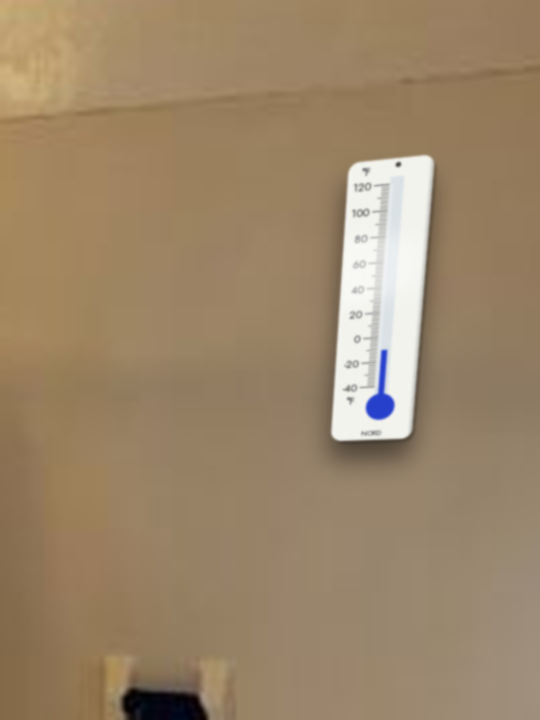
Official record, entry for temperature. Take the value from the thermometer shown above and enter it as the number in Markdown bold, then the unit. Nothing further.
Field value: **-10** °F
